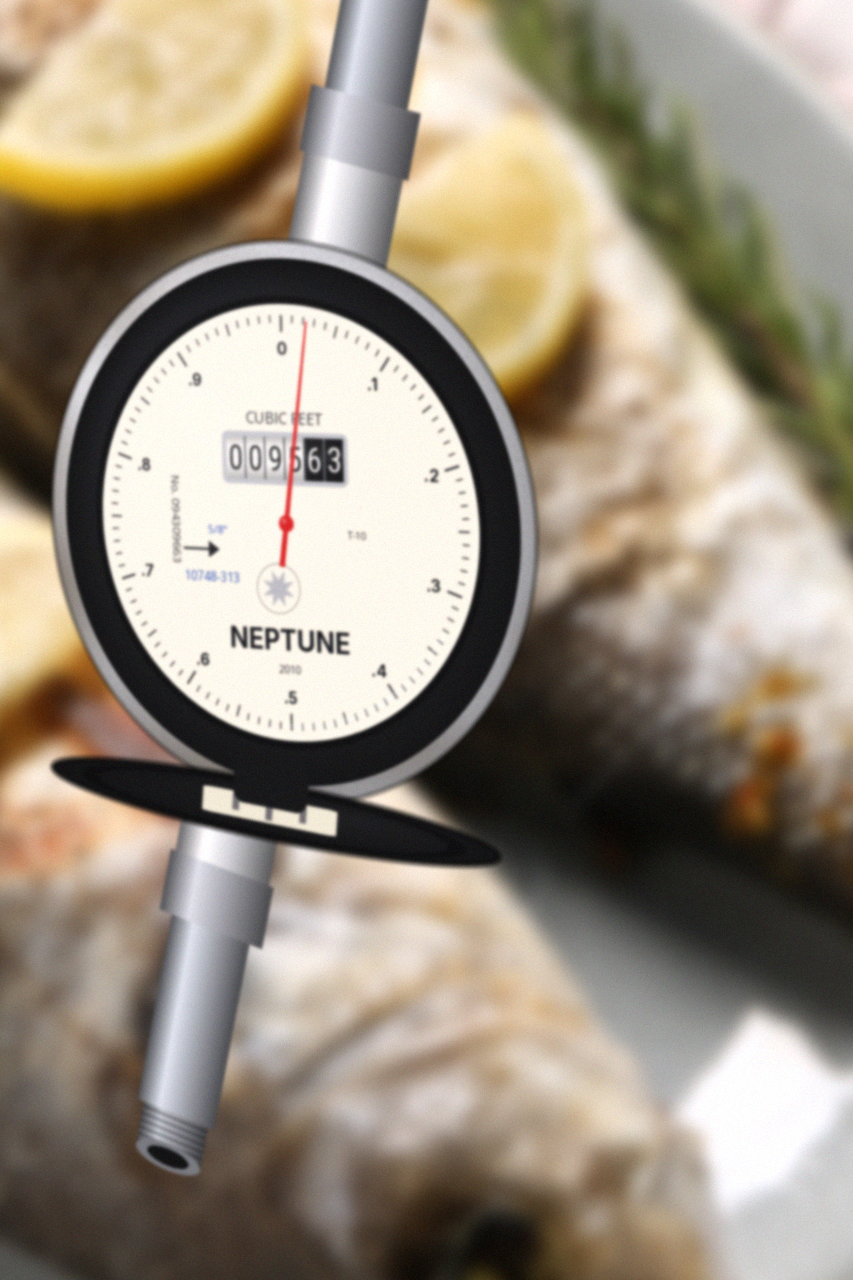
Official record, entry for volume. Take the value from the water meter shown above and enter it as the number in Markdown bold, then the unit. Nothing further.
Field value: **9563.02** ft³
